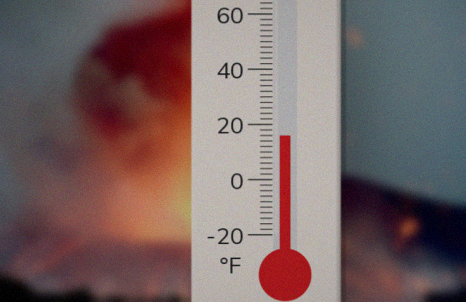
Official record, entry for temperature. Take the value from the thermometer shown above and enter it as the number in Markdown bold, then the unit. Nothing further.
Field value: **16** °F
